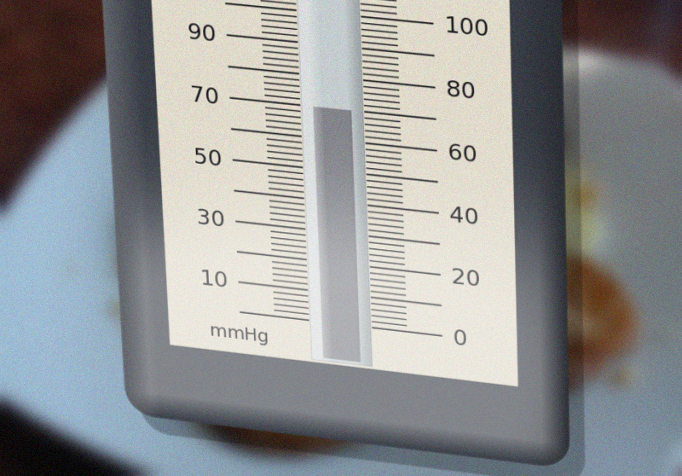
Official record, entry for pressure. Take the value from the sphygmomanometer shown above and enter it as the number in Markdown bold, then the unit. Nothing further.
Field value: **70** mmHg
